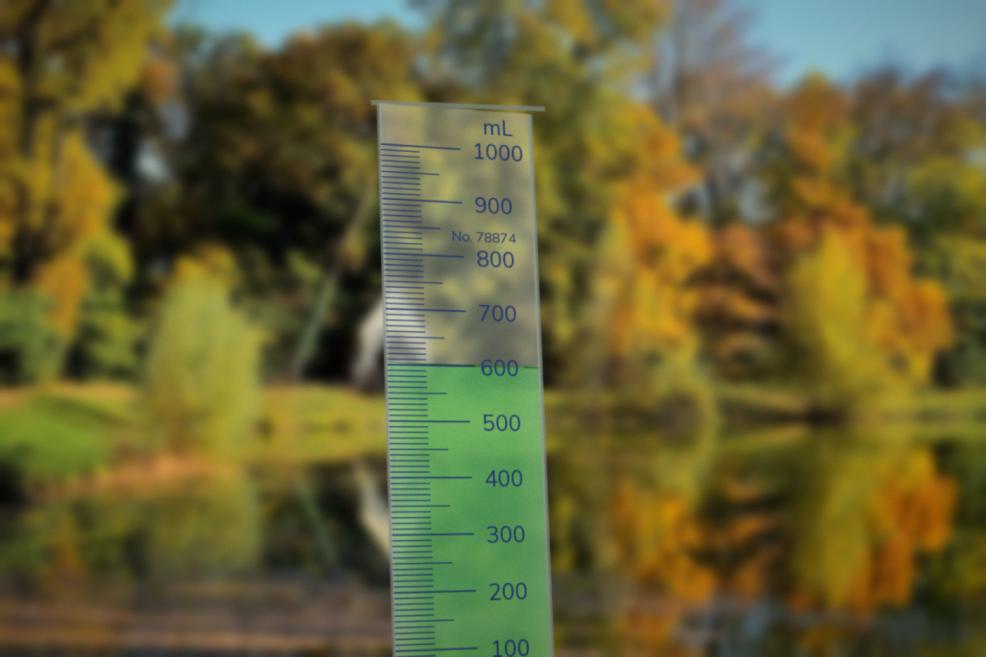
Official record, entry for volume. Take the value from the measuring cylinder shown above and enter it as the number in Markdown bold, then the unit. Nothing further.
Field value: **600** mL
